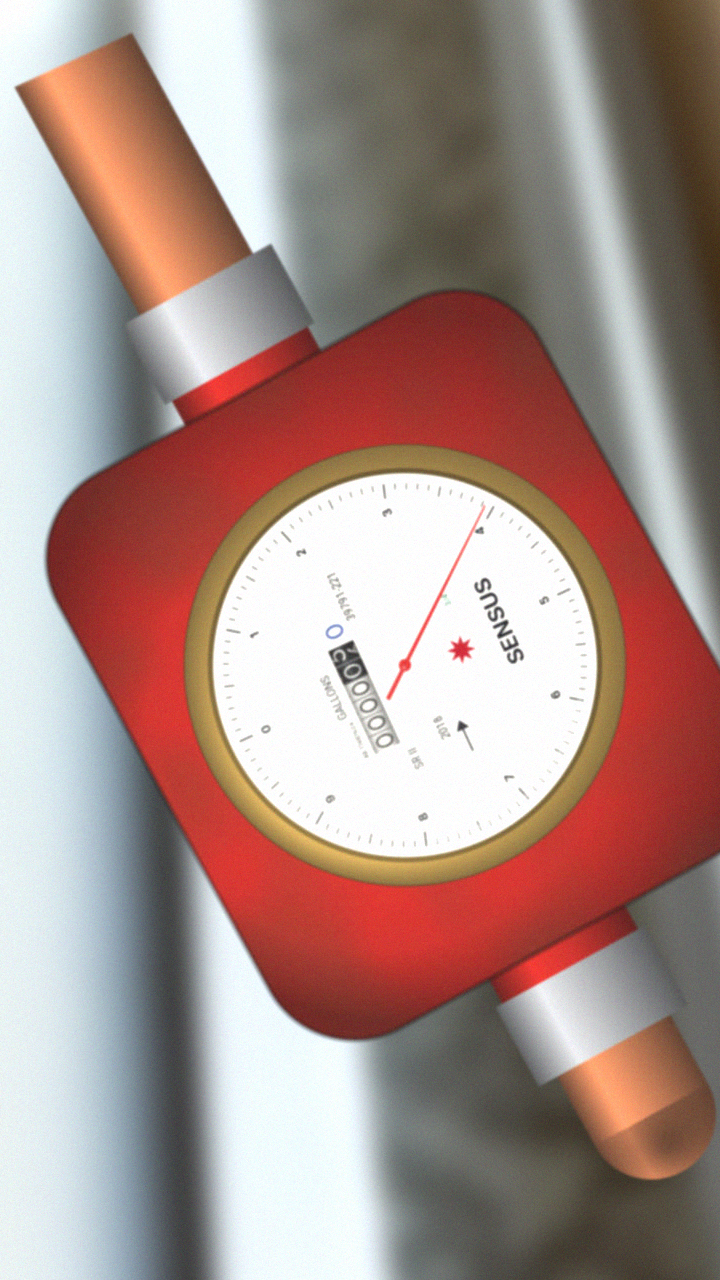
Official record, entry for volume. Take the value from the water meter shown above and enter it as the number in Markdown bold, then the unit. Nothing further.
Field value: **53.9** gal
